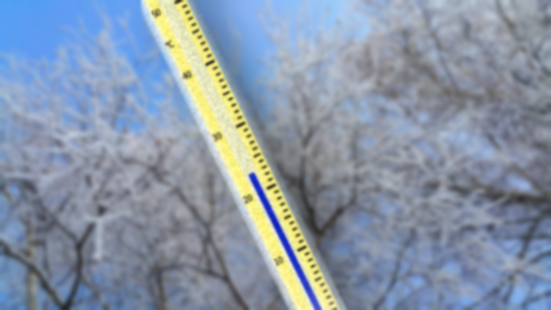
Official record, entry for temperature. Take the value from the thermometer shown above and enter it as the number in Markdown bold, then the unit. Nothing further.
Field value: **23** °C
